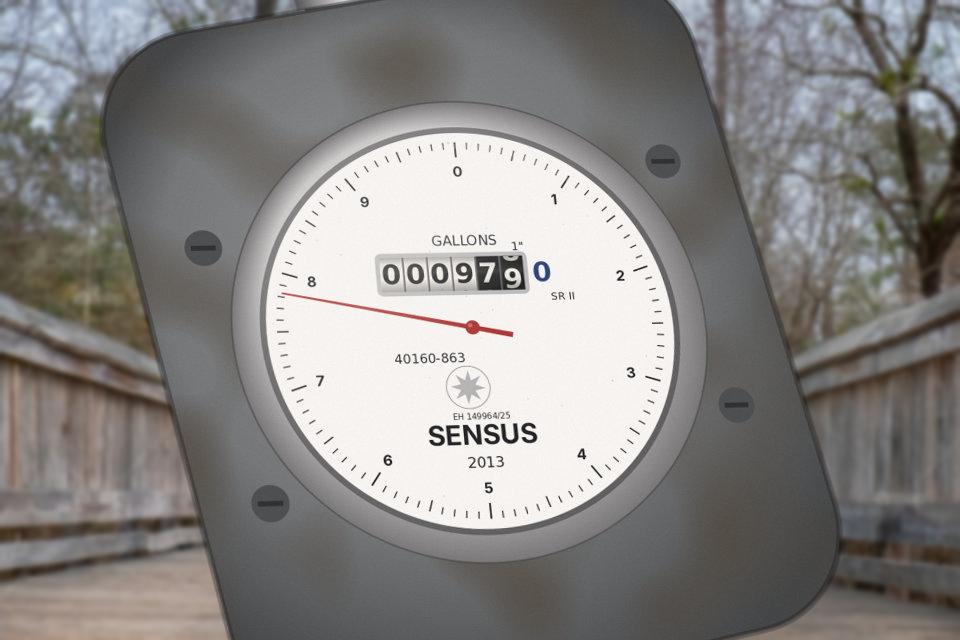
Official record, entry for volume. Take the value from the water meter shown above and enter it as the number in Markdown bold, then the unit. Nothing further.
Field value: **9787.8** gal
